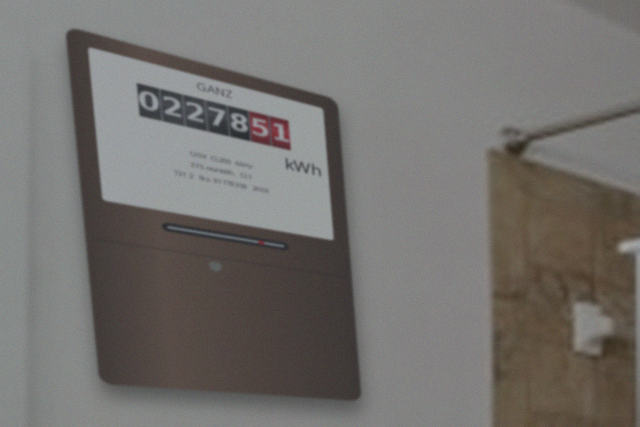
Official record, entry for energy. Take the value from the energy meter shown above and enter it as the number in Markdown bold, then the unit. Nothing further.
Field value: **2278.51** kWh
